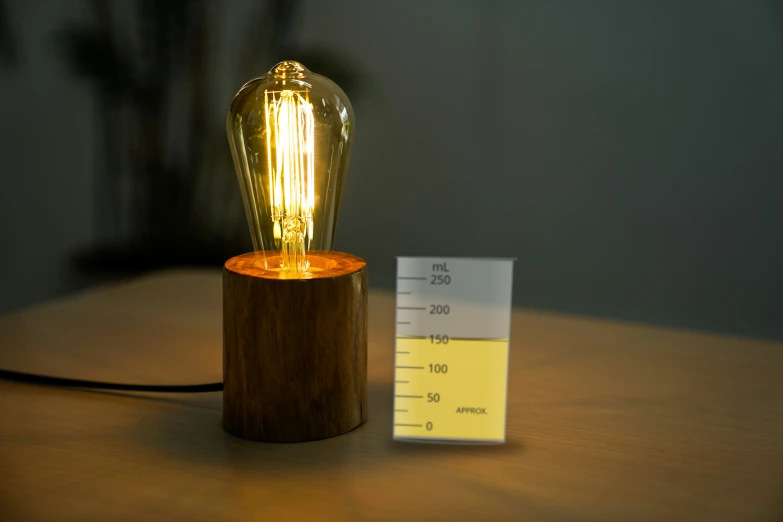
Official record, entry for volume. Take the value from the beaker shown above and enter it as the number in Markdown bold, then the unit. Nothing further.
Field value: **150** mL
